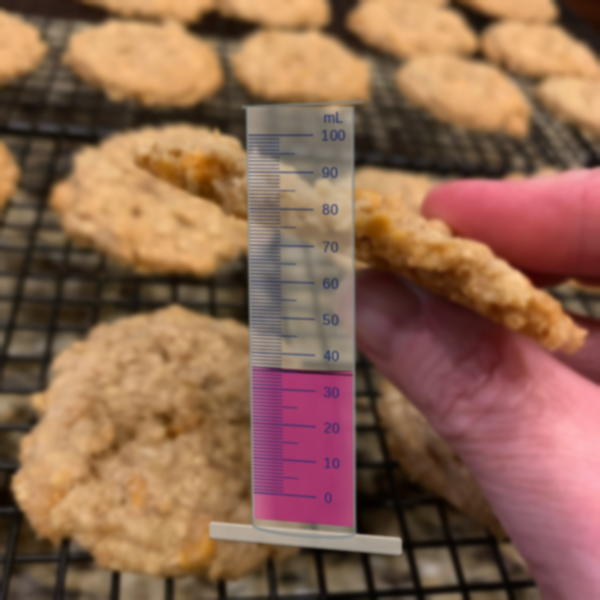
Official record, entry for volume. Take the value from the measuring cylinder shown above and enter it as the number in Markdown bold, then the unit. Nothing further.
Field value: **35** mL
